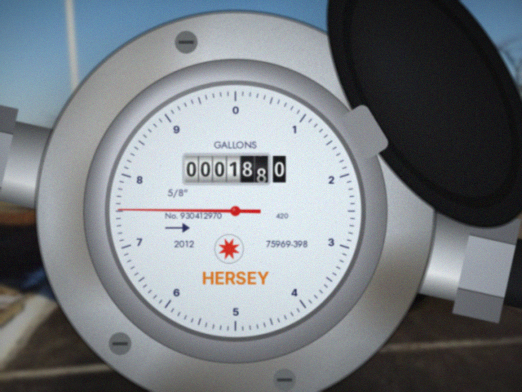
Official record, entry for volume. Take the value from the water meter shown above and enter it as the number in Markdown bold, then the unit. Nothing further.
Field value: **1877.5** gal
